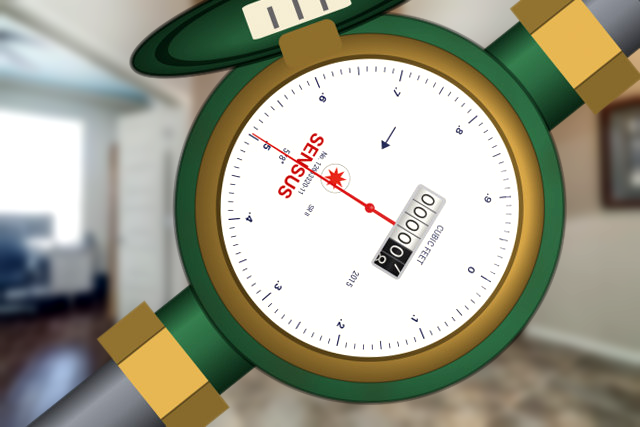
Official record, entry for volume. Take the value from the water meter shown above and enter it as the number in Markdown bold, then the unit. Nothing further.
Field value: **7.50** ft³
